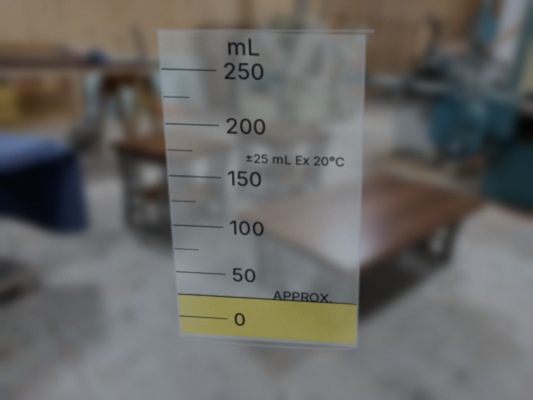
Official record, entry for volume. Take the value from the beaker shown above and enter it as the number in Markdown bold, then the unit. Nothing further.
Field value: **25** mL
